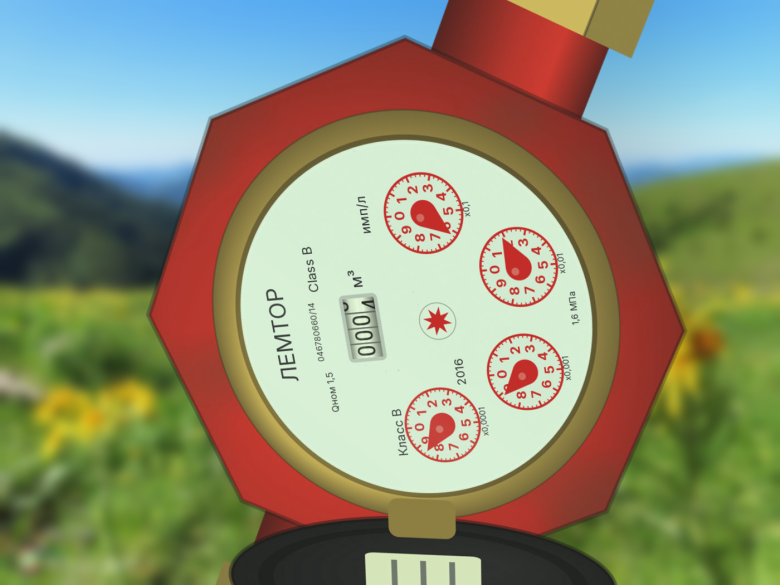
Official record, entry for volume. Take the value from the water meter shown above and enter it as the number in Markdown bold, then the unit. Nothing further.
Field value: **3.6188** m³
